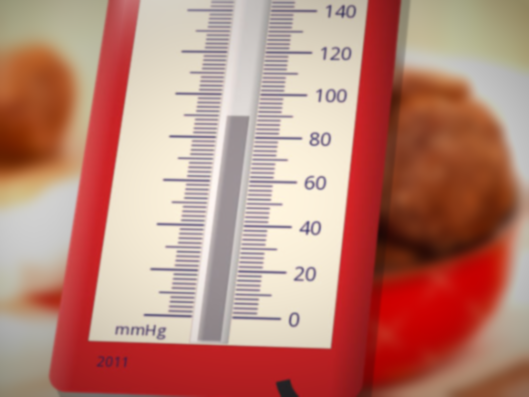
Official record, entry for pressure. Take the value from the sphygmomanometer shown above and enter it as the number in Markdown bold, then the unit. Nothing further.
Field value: **90** mmHg
